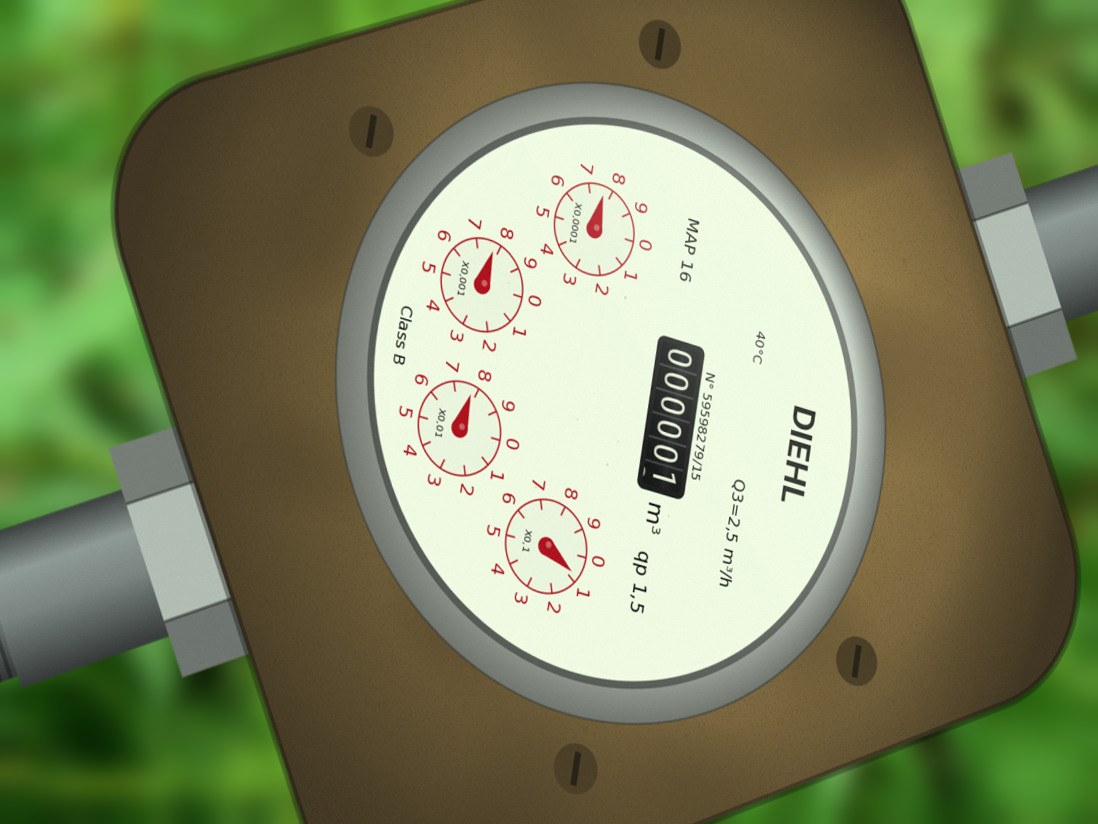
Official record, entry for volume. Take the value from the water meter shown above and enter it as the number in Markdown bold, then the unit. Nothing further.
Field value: **1.0777** m³
